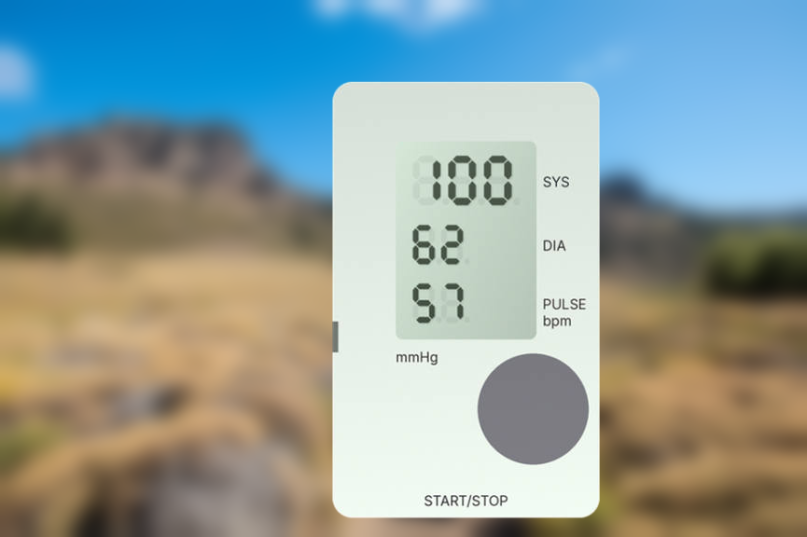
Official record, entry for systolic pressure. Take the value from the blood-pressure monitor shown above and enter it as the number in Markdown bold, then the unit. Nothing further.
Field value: **100** mmHg
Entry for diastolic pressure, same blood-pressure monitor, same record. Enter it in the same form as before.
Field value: **62** mmHg
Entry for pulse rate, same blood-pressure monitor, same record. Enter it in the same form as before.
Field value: **57** bpm
